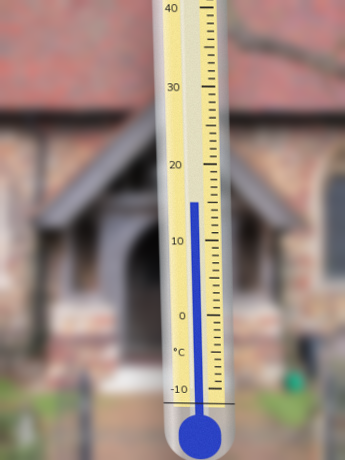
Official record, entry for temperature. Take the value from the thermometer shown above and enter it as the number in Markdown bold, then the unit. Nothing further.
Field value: **15** °C
